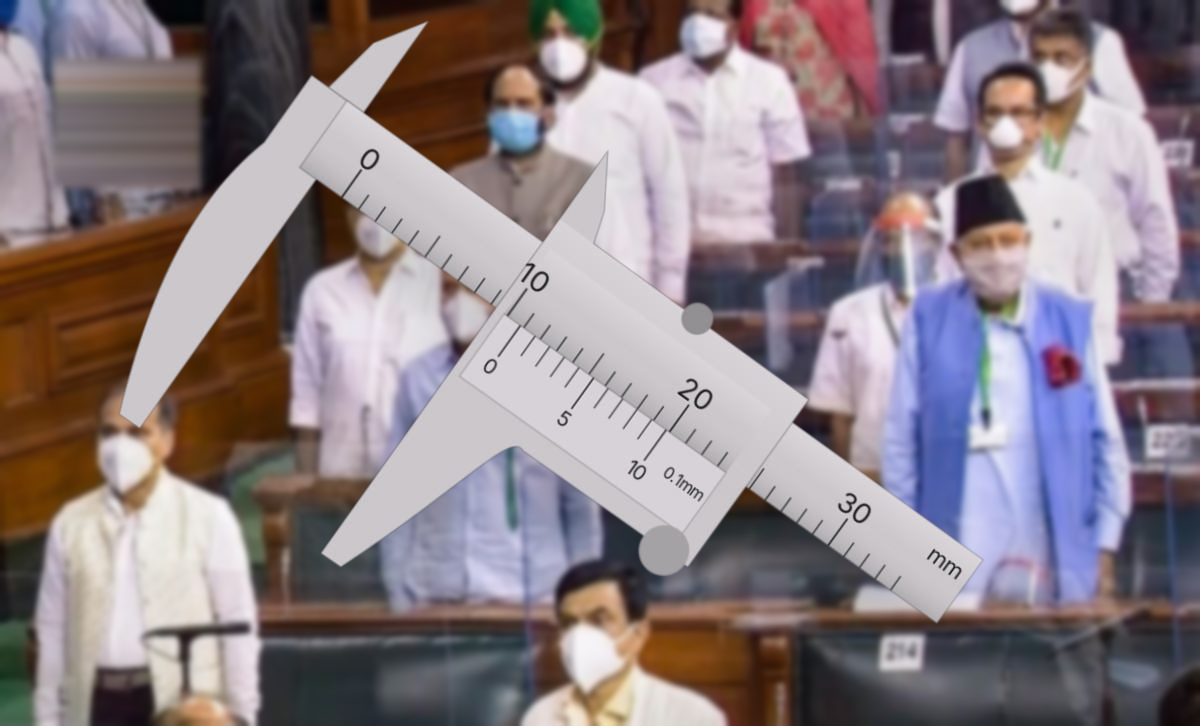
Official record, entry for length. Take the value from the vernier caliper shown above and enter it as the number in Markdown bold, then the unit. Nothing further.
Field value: **10.8** mm
